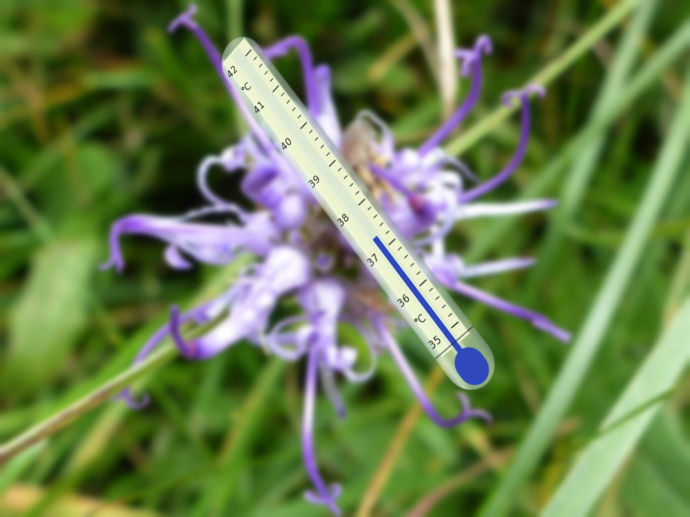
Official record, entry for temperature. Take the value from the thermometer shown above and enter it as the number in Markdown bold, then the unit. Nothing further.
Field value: **37.3** °C
